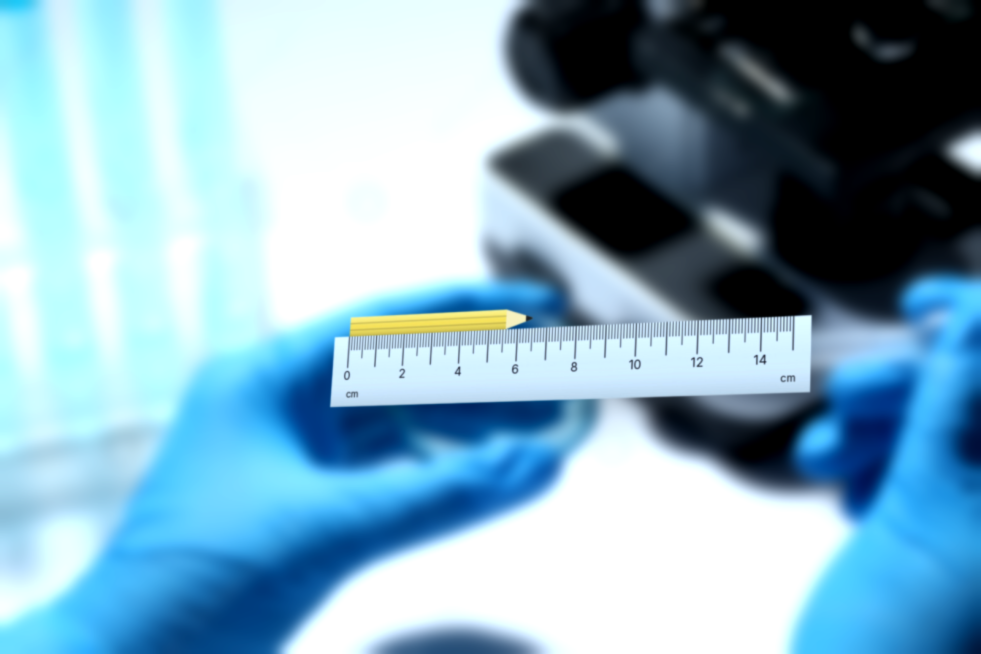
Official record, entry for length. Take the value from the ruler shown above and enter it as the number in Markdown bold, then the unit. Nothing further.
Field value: **6.5** cm
